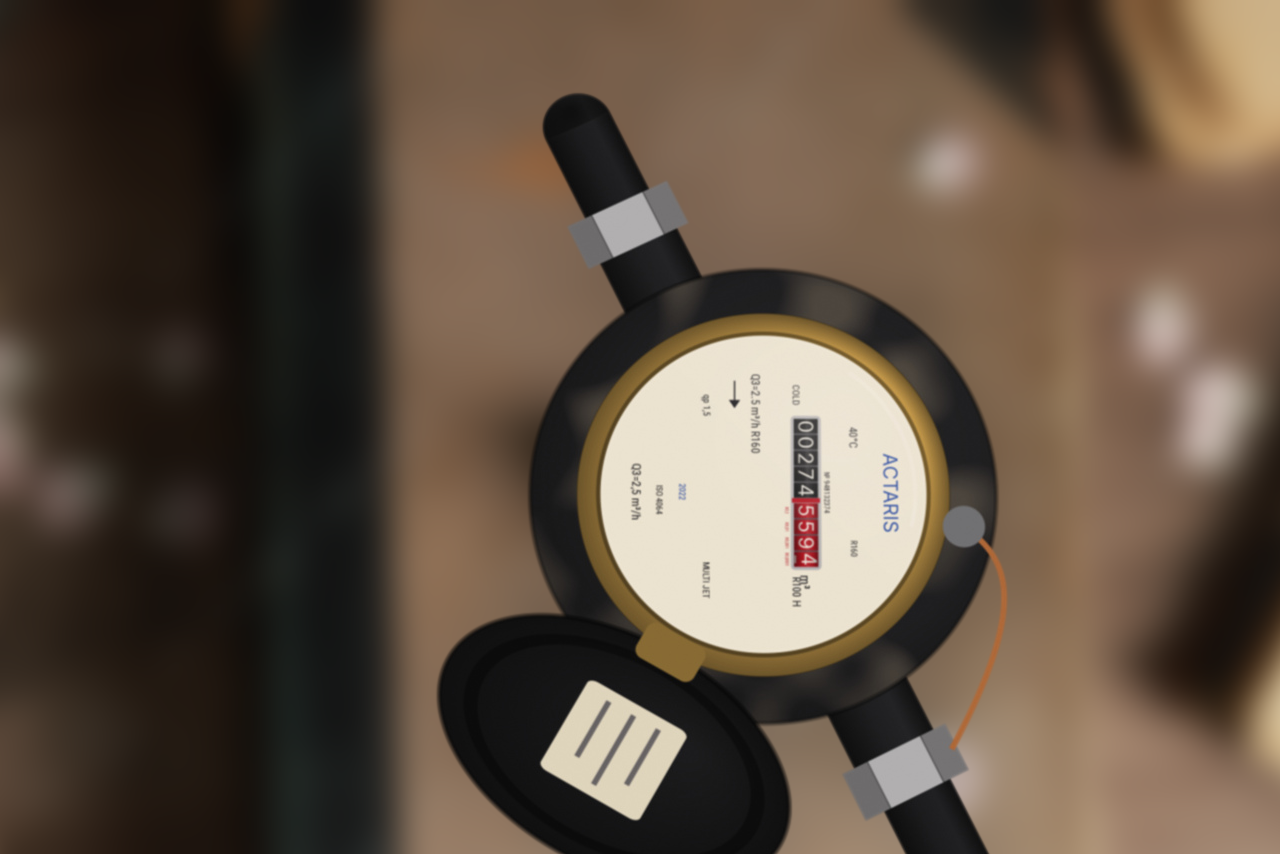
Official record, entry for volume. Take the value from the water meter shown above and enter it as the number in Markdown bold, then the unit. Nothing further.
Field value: **274.5594** m³
